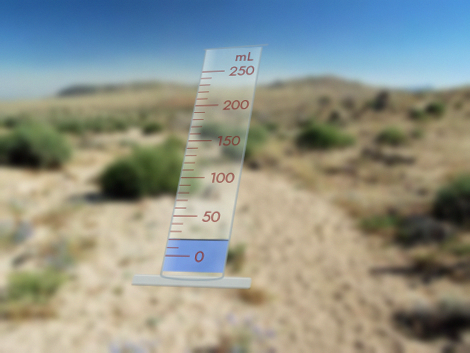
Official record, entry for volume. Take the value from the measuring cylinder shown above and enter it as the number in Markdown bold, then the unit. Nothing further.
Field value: **20** mL
